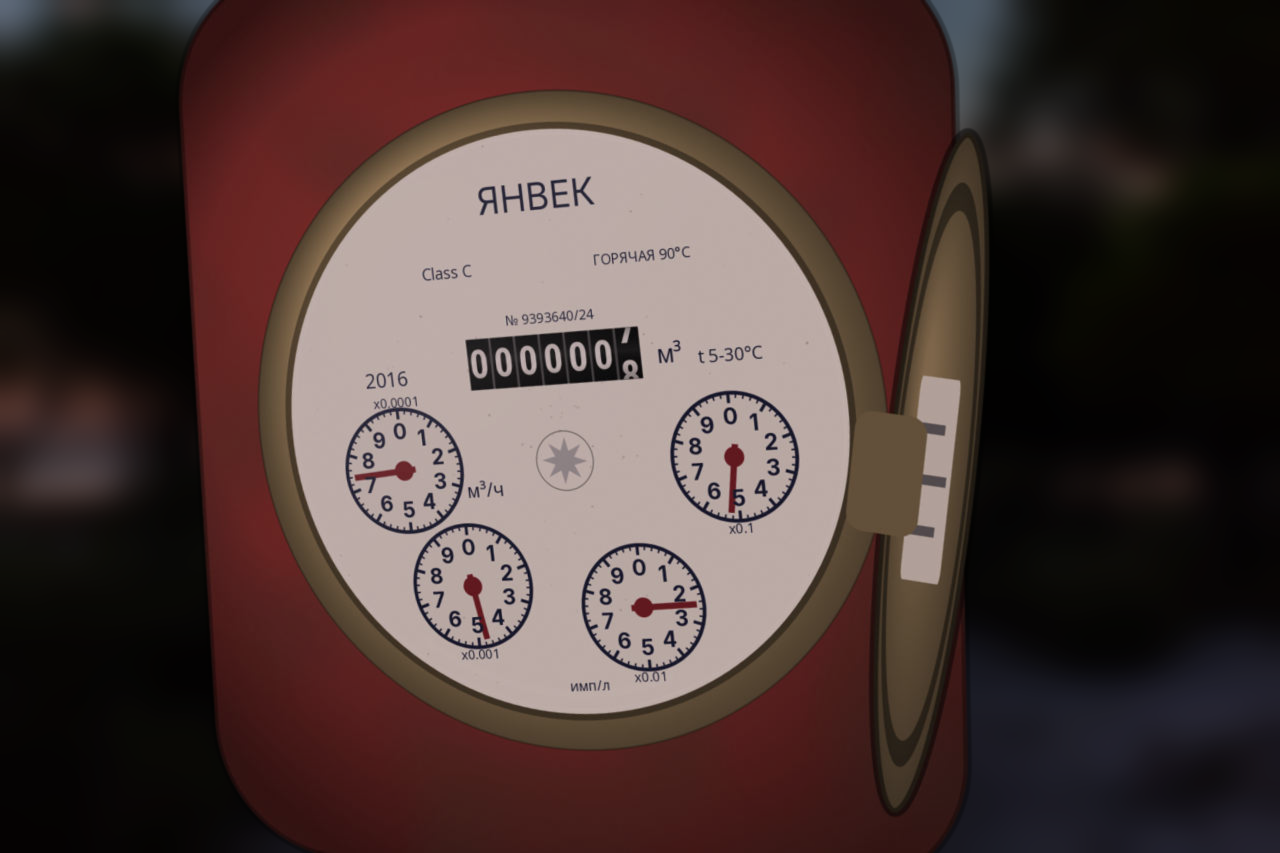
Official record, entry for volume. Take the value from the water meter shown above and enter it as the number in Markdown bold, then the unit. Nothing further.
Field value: **7.5247** m³
